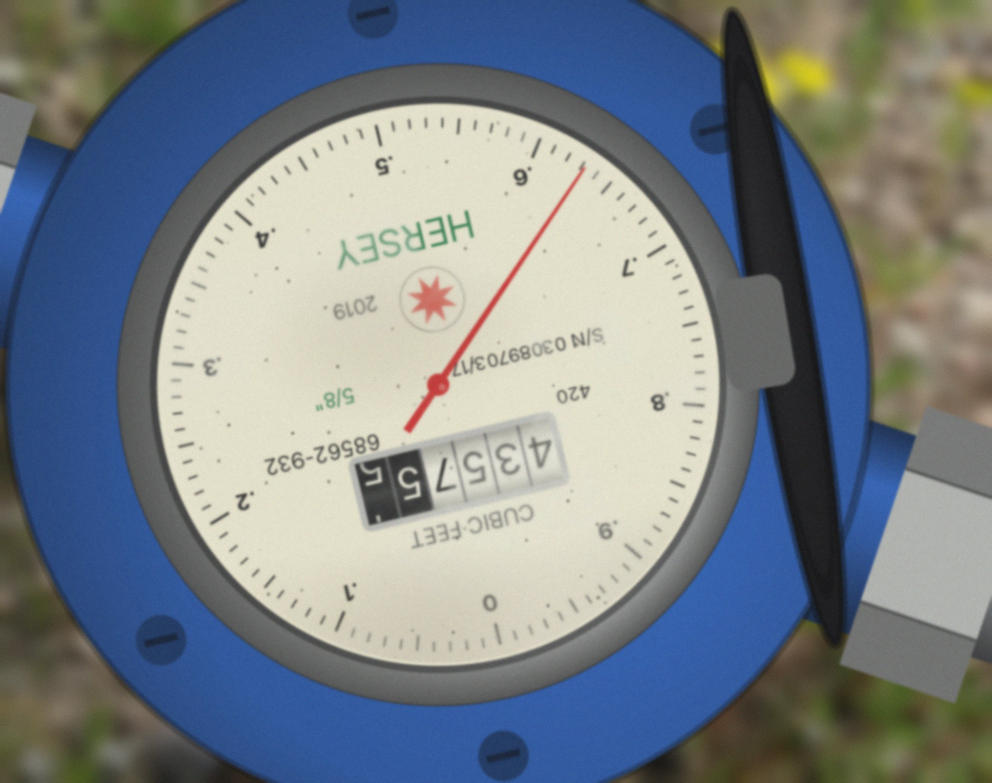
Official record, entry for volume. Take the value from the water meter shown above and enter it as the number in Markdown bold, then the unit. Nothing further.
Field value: **435754.63** ft³
